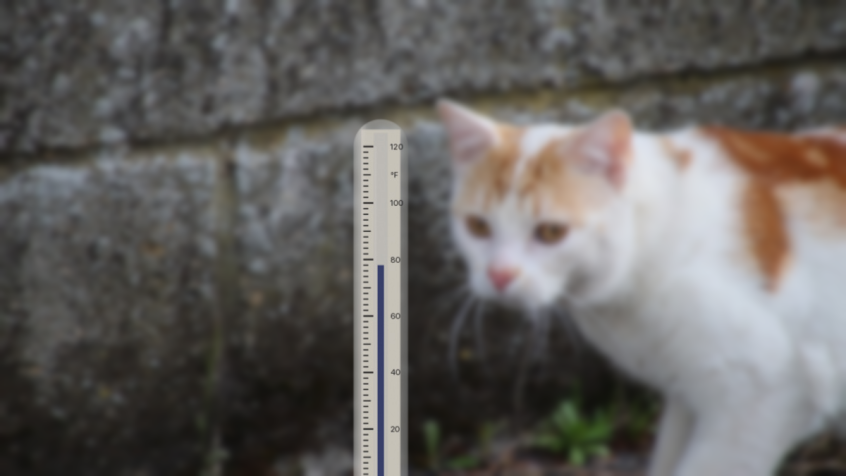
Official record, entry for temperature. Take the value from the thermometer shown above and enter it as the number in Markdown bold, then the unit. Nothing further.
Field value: **78** °F
